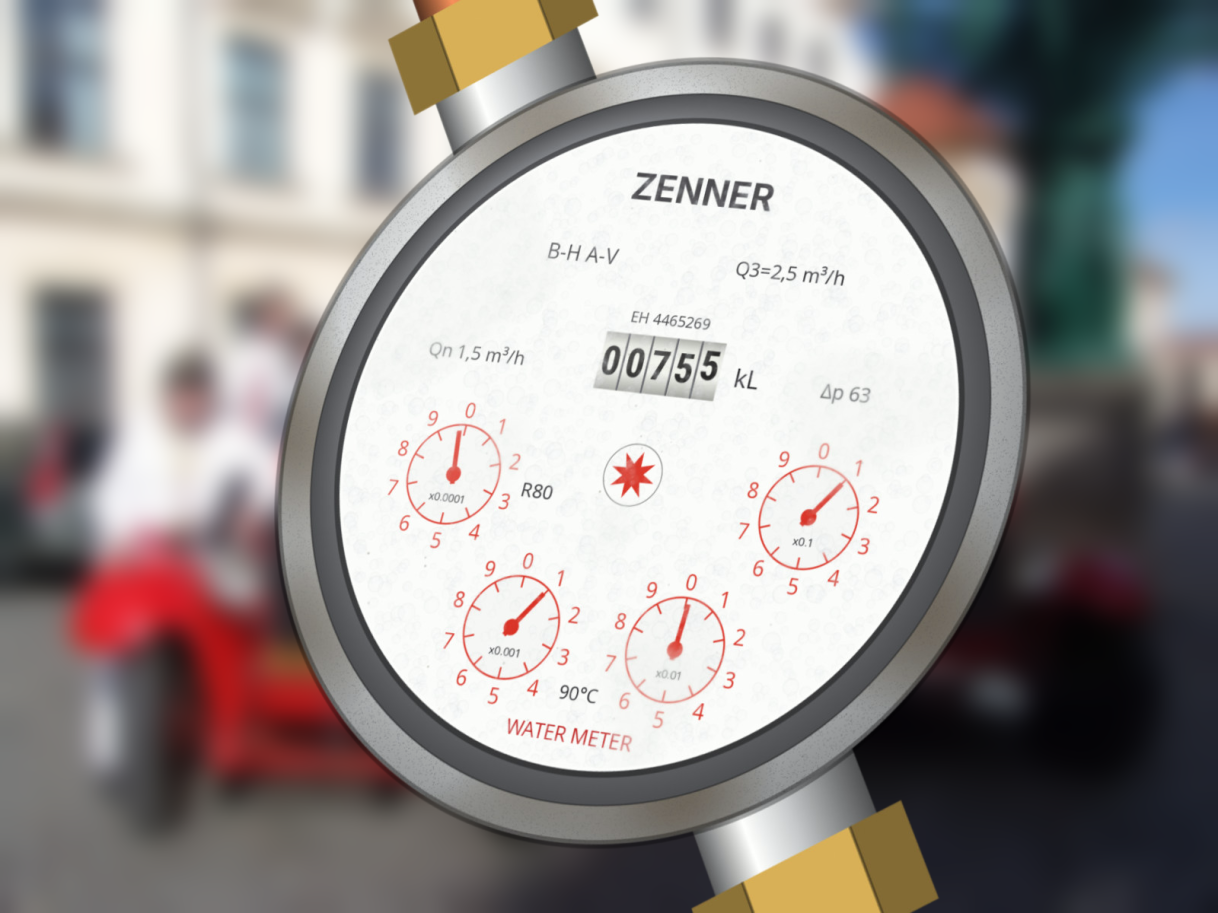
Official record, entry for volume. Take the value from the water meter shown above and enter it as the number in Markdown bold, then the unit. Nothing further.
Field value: **755.1009** kL
